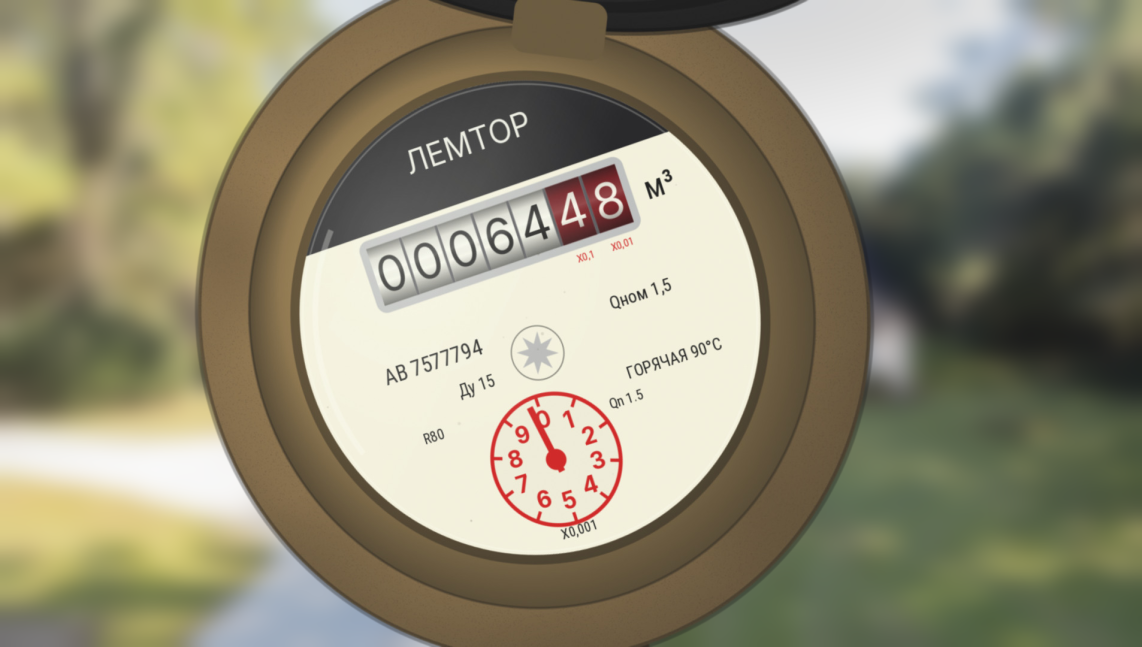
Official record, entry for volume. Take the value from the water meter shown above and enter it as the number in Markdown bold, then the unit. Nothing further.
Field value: **64.479** m³
